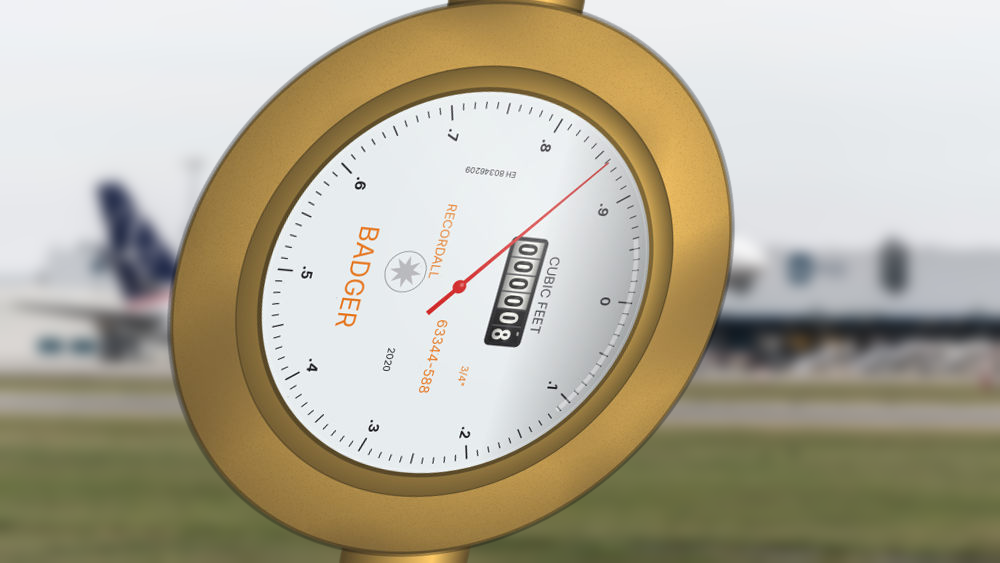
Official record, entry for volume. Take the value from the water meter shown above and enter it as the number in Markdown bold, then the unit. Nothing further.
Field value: **7.86** ft³
